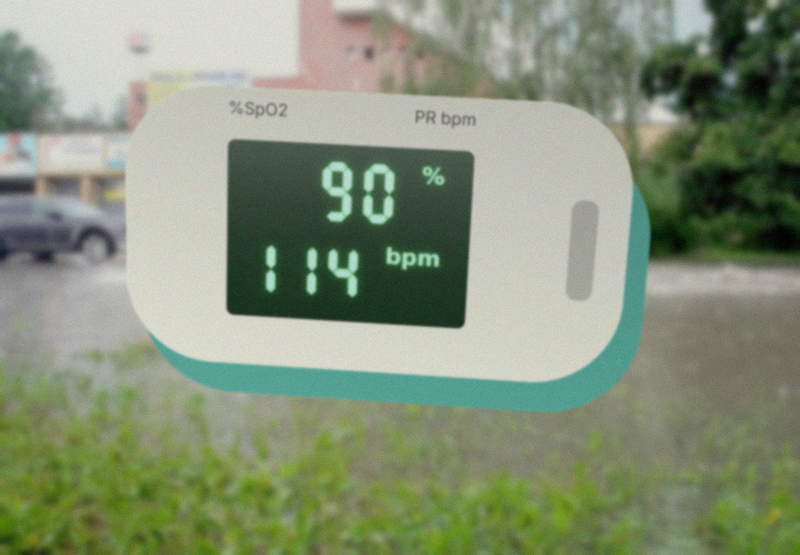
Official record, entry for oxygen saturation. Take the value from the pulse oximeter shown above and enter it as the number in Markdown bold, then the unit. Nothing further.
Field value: **90** %
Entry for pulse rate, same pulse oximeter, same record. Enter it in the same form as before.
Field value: **114** bpm
